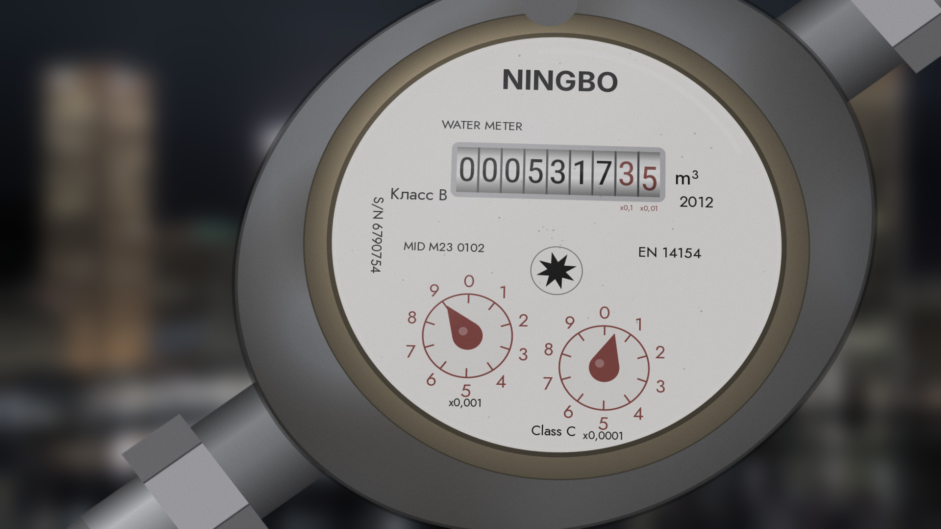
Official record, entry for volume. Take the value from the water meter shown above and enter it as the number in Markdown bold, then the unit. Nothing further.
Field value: **5317.3490** m³
